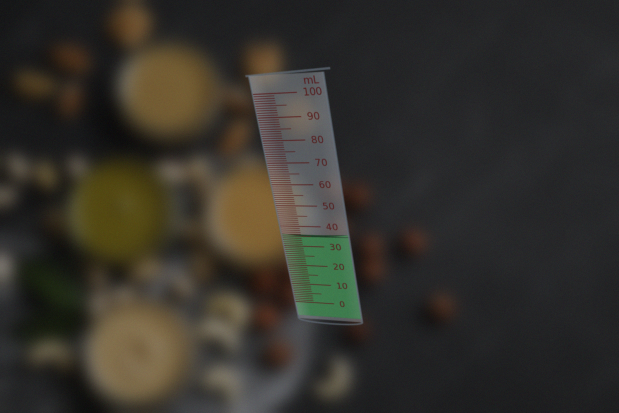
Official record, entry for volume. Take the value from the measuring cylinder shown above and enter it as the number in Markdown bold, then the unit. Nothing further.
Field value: **35** mL
